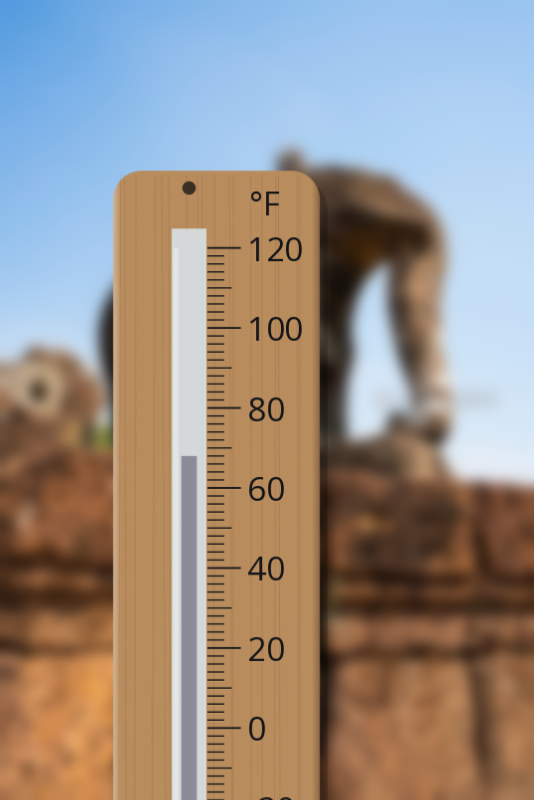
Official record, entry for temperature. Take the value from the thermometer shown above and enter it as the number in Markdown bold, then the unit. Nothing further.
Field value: **68** °F
